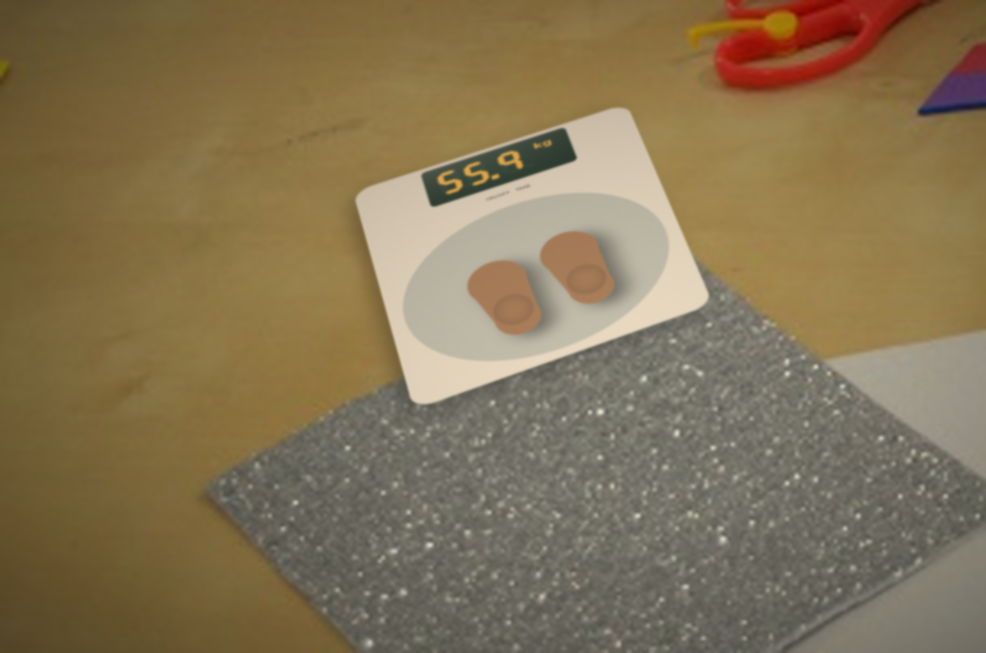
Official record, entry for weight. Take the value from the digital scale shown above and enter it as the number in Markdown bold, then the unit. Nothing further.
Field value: **55.9** kg
